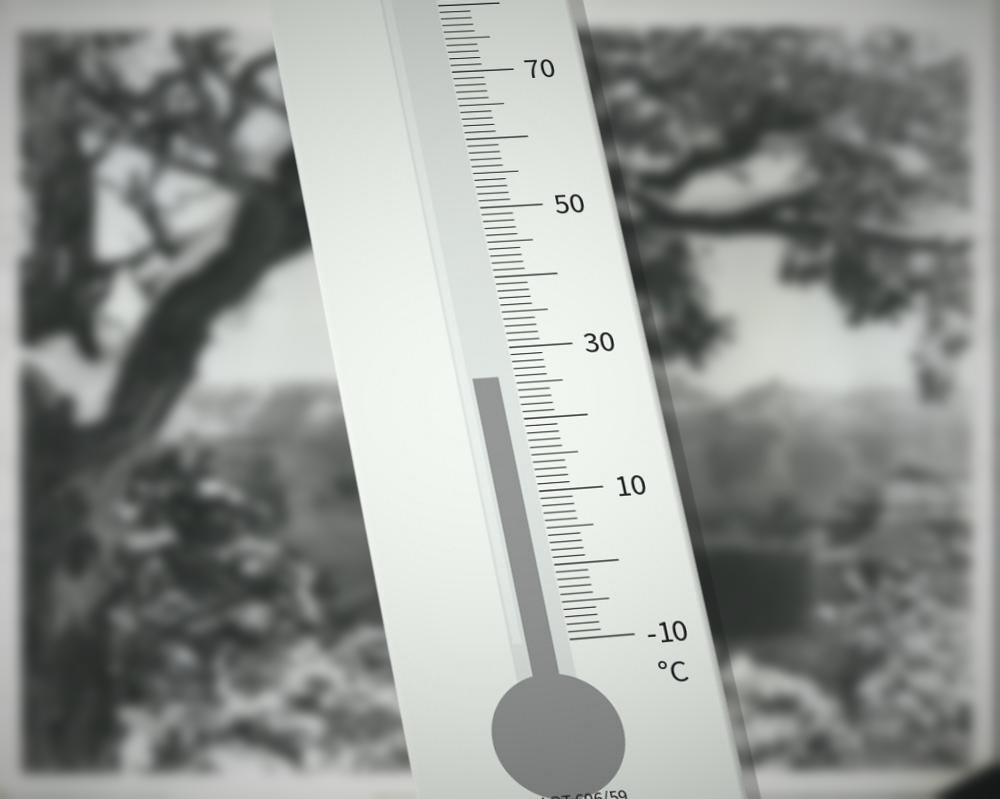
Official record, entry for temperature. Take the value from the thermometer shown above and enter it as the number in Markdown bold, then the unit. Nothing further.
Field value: **26** °C
